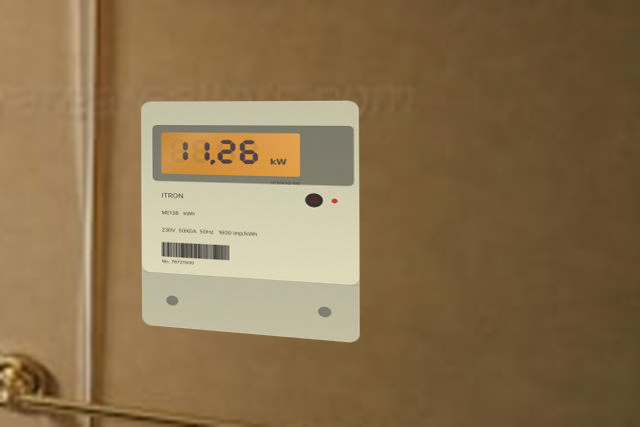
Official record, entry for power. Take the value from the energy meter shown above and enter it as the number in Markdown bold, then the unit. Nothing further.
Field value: **11.26** kW
